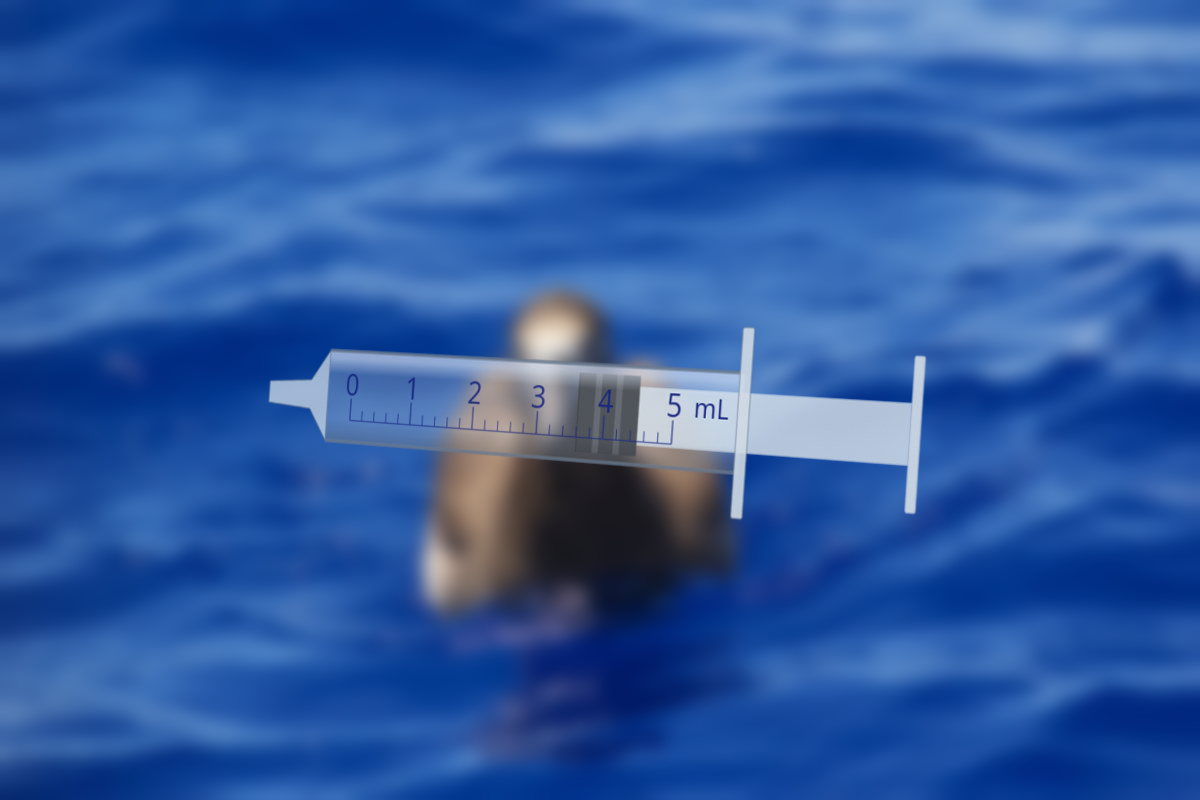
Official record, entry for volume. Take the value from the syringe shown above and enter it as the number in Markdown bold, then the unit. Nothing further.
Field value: **3.6** mL
